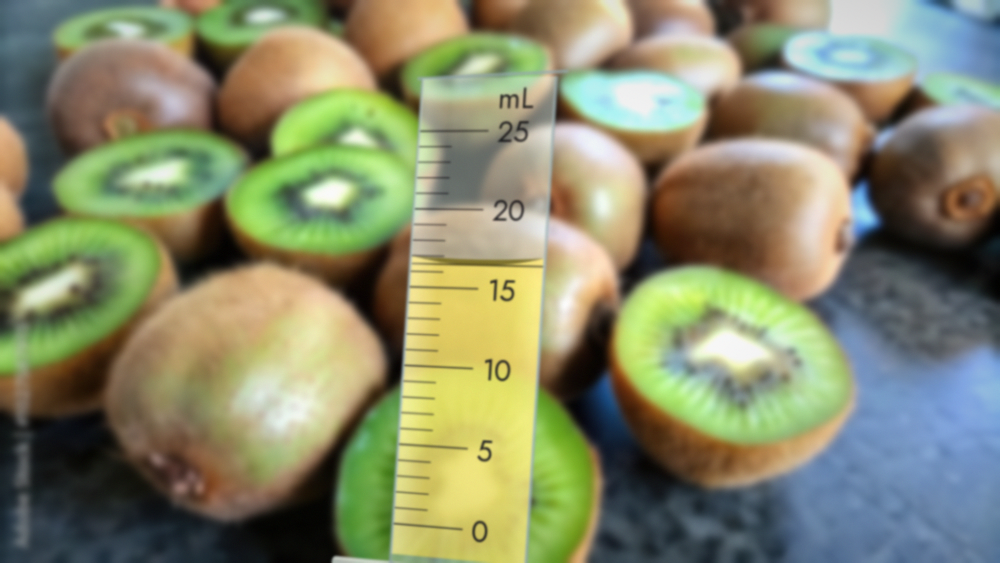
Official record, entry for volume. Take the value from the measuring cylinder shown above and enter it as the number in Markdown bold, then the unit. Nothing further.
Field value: **16.5** mL
